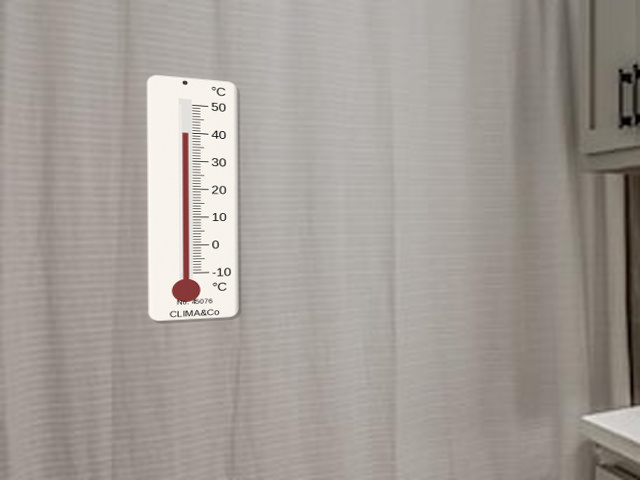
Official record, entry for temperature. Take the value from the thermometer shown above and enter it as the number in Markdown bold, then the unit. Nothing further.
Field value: **40** °C
